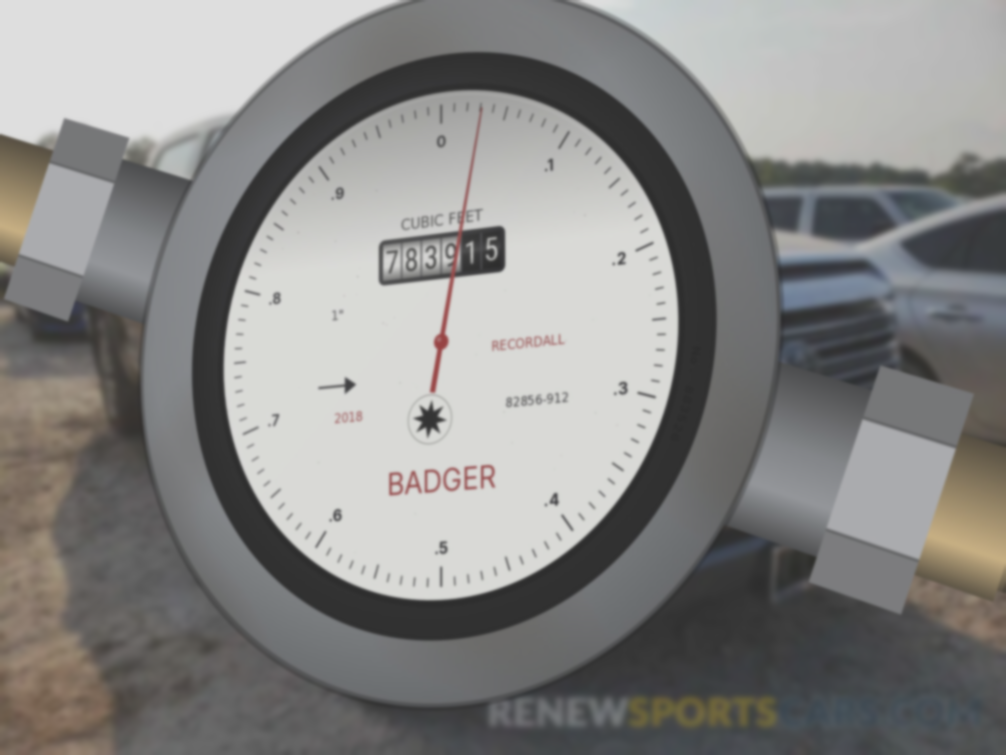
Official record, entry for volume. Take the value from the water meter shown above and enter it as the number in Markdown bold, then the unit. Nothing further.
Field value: **783915.03** ft³
